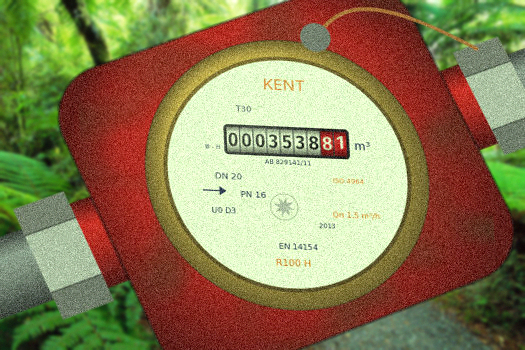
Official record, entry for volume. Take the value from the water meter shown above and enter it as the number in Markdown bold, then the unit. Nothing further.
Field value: **3538.81** m³
